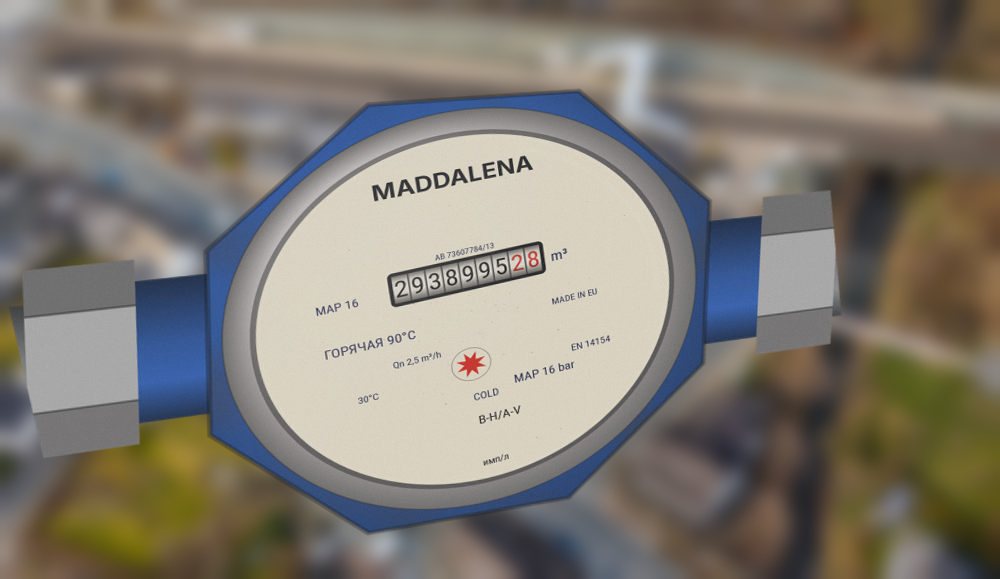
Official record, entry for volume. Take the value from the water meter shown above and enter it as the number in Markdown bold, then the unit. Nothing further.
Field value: **2938995.28** m³
